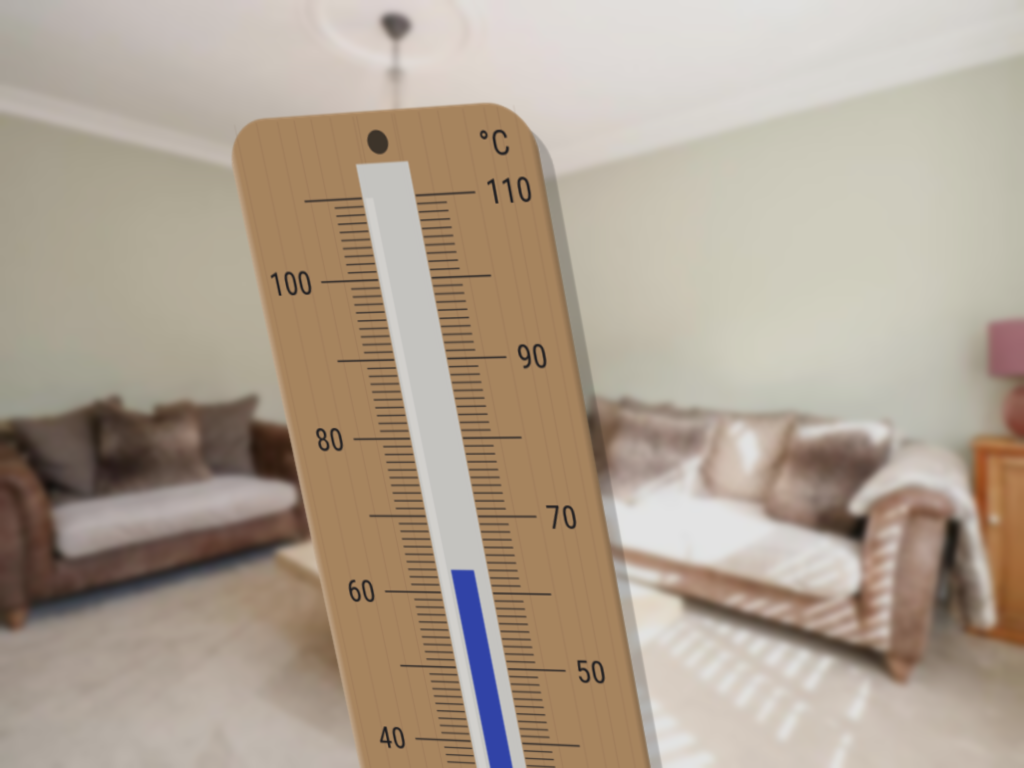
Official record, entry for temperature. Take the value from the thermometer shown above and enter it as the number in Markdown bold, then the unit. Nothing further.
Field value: **63** °C
